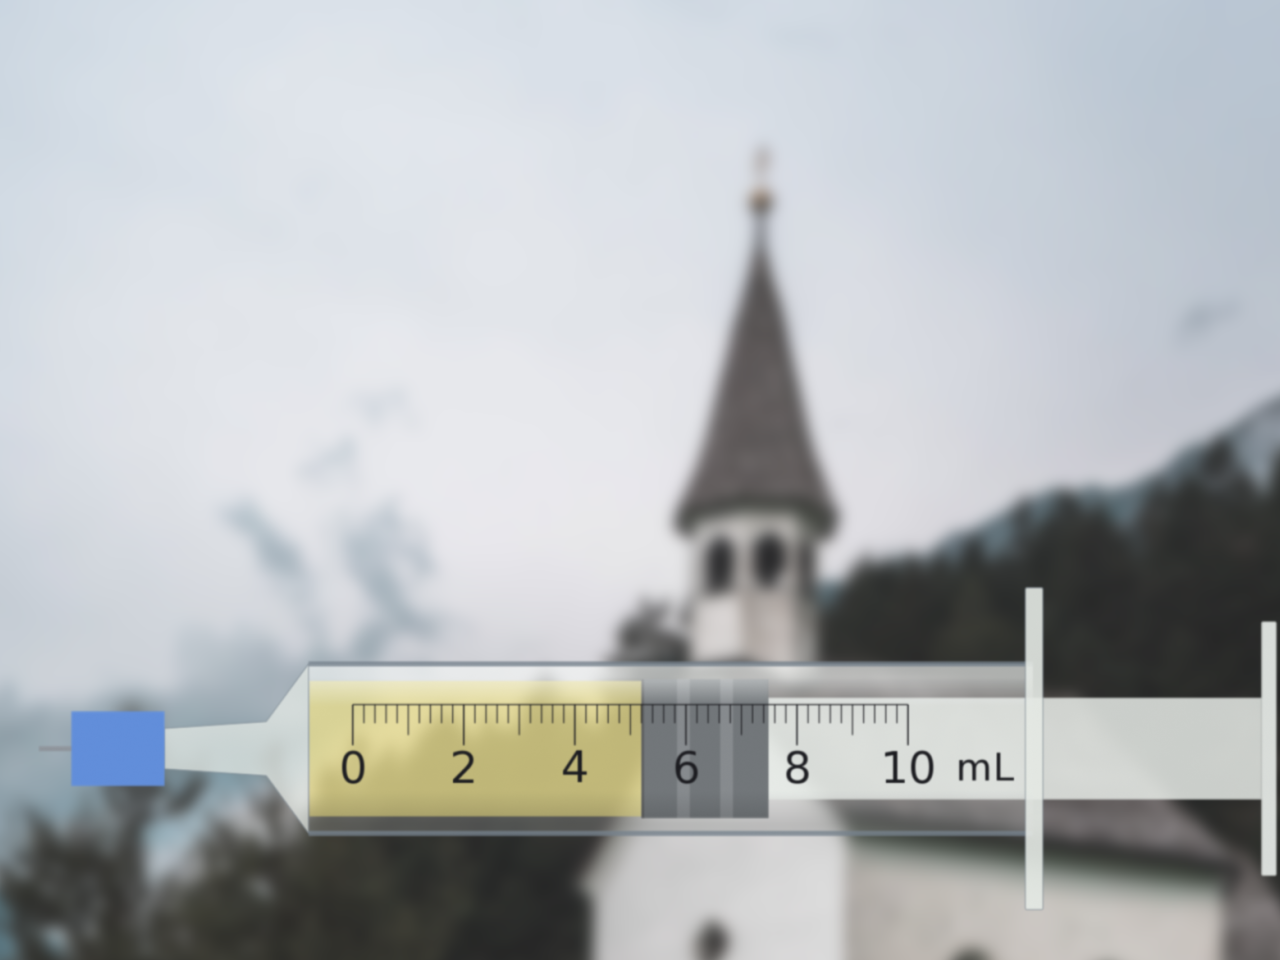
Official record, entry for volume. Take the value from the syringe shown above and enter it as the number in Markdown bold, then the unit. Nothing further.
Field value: **5.2** mL
